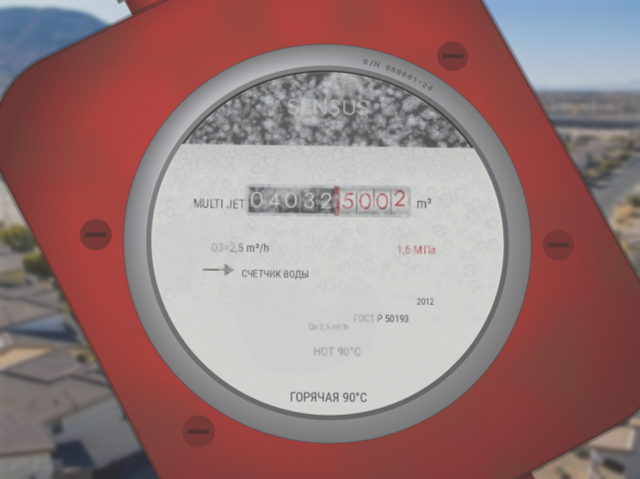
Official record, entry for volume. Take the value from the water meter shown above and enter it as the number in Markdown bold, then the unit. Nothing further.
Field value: **4032.5002** m³
